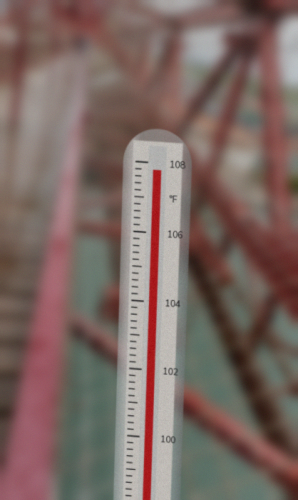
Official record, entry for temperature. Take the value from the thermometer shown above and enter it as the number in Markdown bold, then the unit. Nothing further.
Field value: **107.8** °F
